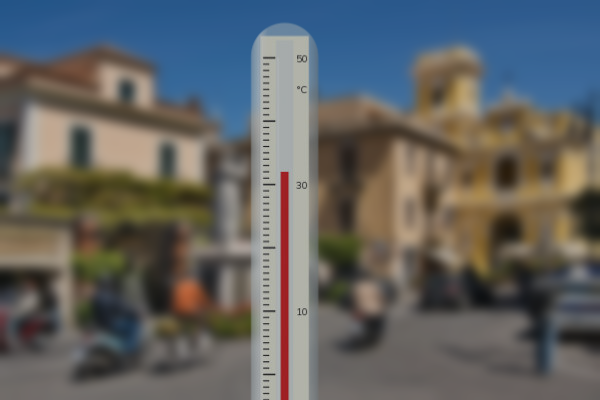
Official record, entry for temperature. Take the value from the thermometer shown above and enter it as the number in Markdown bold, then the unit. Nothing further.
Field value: **32** °C
